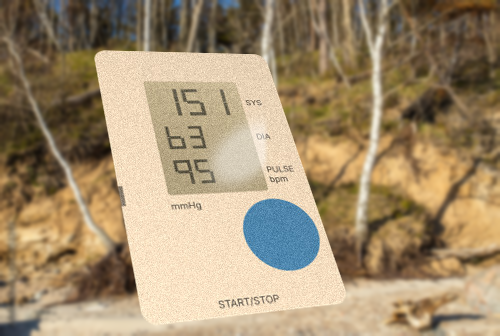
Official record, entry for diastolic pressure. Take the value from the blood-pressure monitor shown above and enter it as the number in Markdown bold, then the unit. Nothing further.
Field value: **63** mmHg
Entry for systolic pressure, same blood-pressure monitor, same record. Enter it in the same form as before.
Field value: **151** mmHg
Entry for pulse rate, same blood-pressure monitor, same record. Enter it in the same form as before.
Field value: **95** bpm
